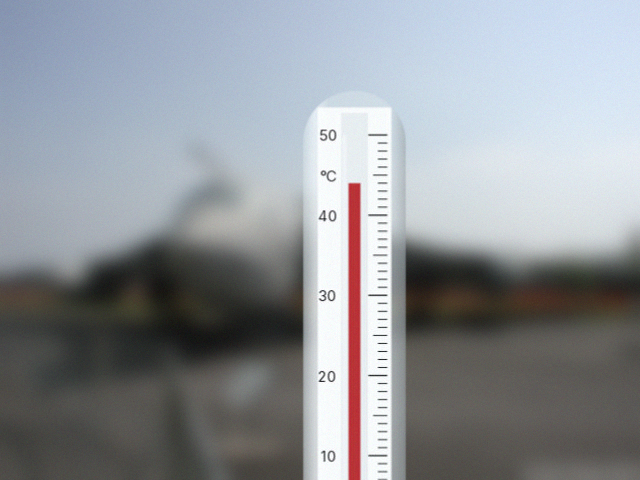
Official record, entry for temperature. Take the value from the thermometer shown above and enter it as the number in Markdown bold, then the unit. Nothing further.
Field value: **44** °C
